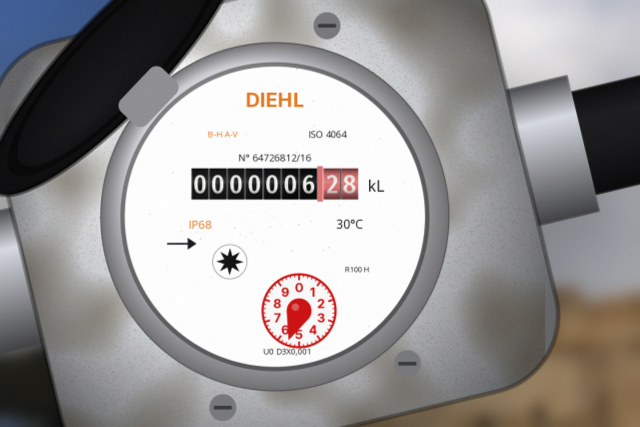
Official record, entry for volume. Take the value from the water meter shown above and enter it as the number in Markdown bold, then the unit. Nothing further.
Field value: **6.285** kL
